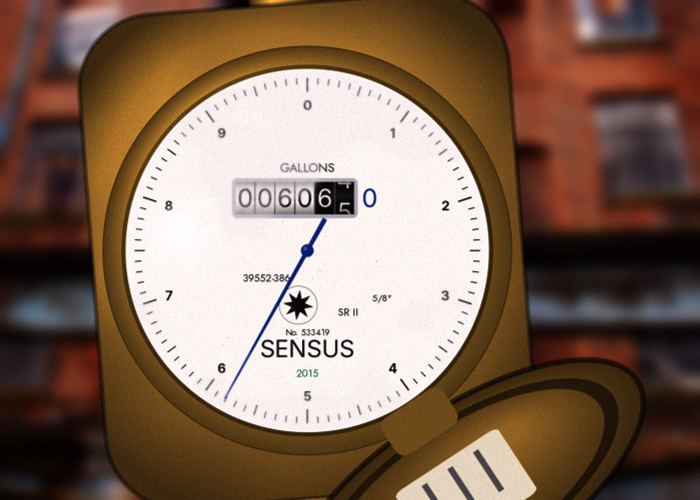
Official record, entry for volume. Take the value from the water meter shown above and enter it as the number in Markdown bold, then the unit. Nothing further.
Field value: **60645.8** gal
